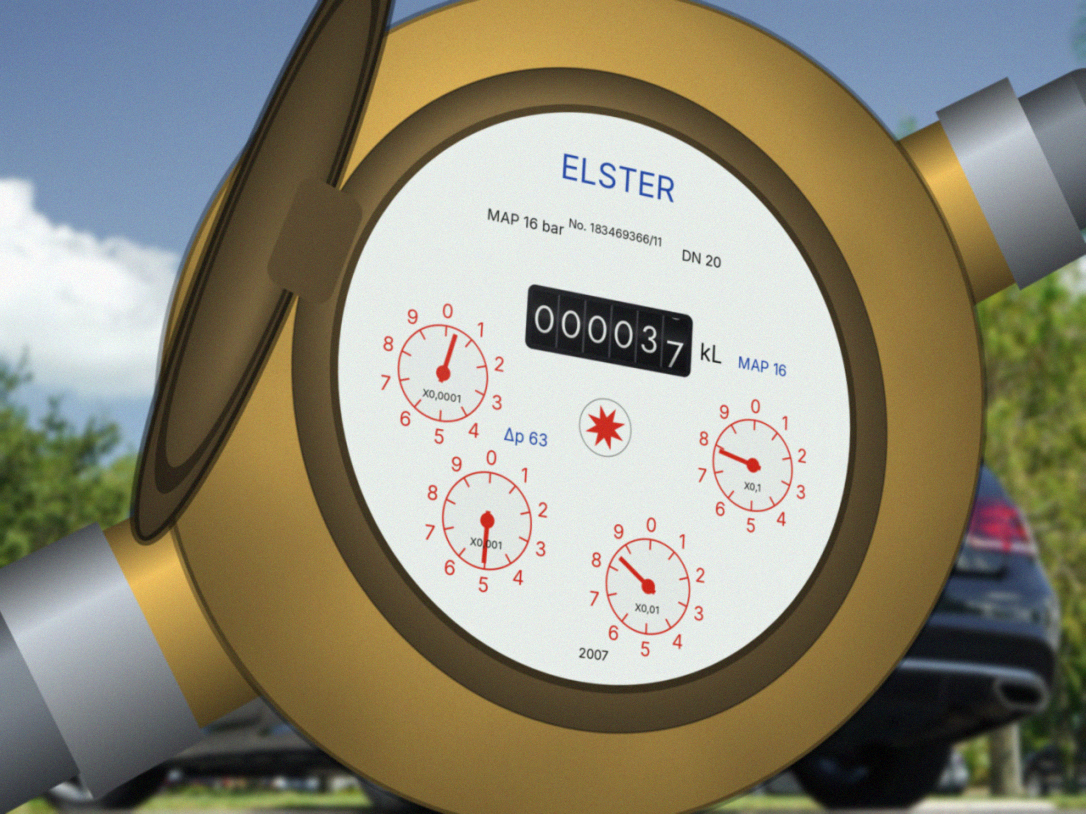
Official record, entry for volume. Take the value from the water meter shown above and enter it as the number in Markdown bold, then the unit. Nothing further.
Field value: **36.7850** kL
